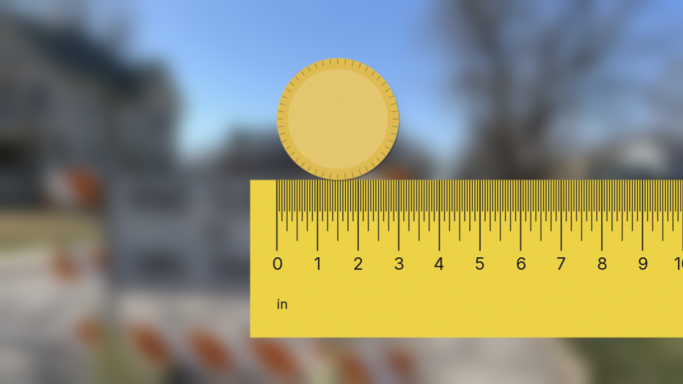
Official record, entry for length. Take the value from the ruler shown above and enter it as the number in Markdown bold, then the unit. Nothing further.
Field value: **3** in
